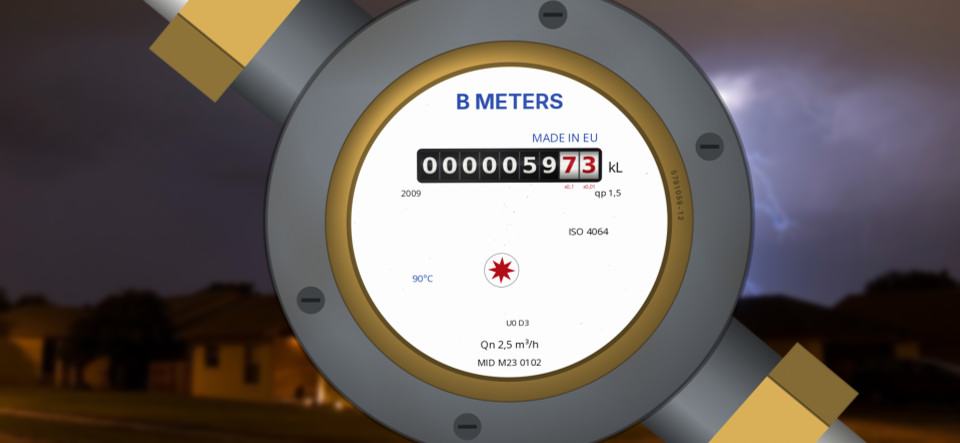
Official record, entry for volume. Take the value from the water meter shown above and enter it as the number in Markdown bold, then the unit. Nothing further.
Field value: **59.73** kL
